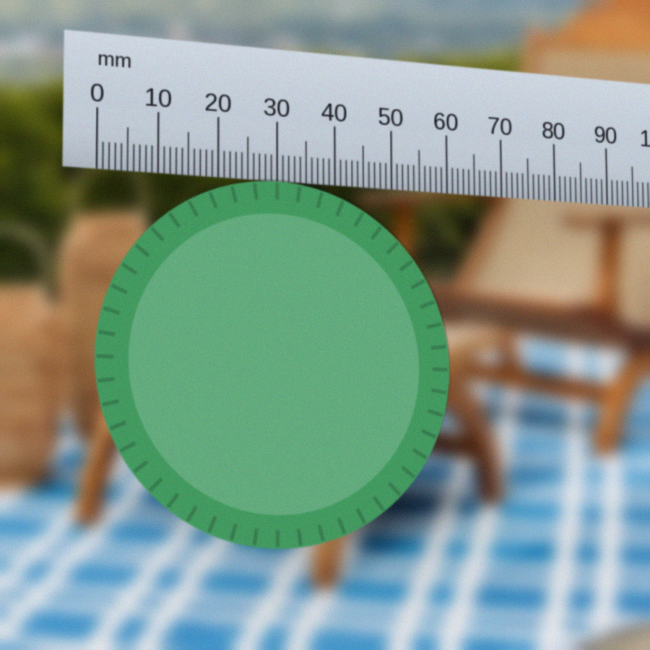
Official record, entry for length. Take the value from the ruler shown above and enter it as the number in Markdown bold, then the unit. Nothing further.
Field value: **60** mm
